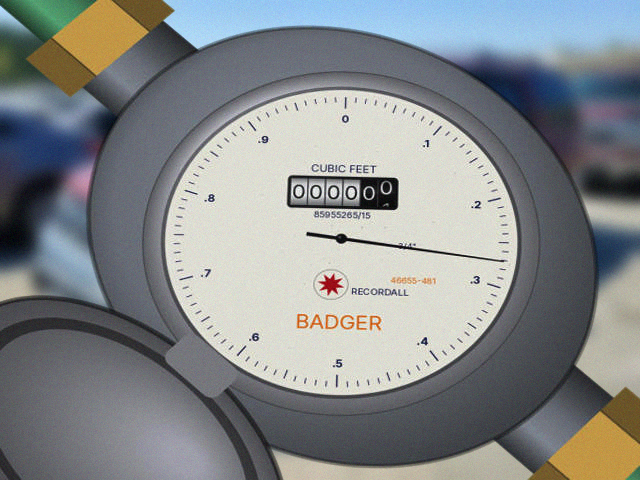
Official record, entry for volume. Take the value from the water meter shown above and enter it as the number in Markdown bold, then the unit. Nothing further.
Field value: **0.27** ft³
